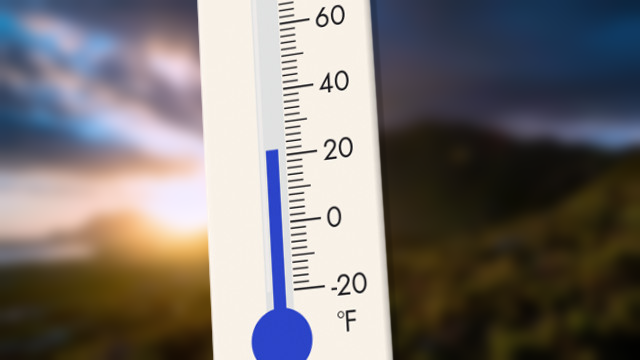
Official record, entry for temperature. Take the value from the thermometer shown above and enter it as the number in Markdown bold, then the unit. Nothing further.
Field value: **22** °F
